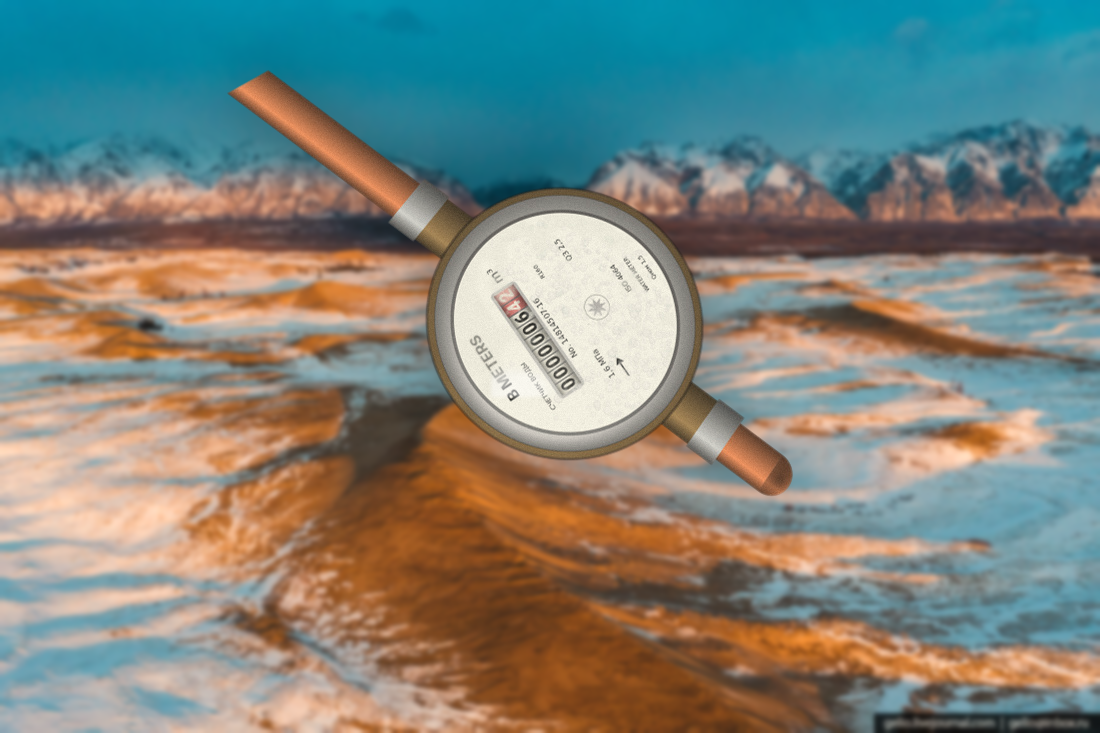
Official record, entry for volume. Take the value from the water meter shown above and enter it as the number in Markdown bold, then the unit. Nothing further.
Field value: **6.42** m³
